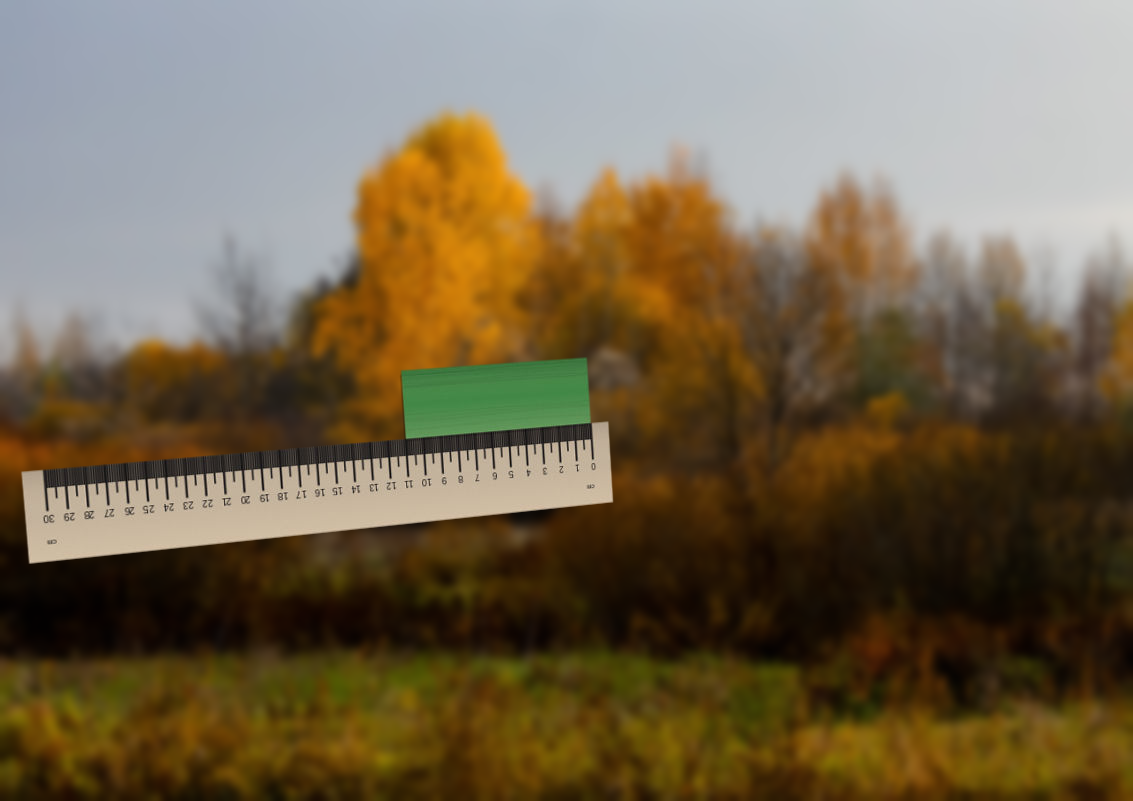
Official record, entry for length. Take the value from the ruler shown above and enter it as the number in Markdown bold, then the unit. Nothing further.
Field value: **11** cm
